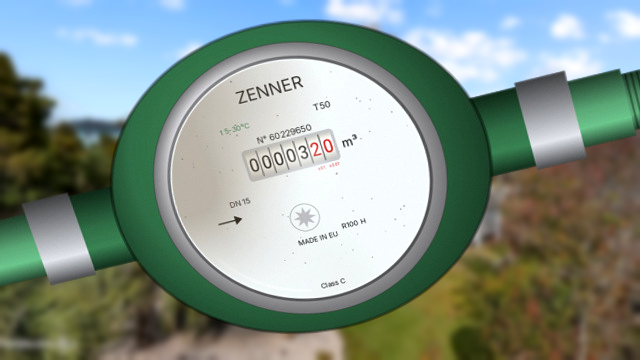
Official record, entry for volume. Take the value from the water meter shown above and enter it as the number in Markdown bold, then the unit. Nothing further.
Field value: **3.20** m³
